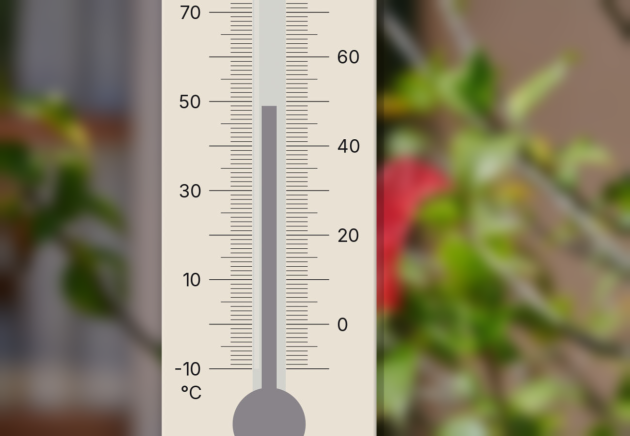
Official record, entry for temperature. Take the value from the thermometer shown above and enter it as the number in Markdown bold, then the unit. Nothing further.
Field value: **49** °C
